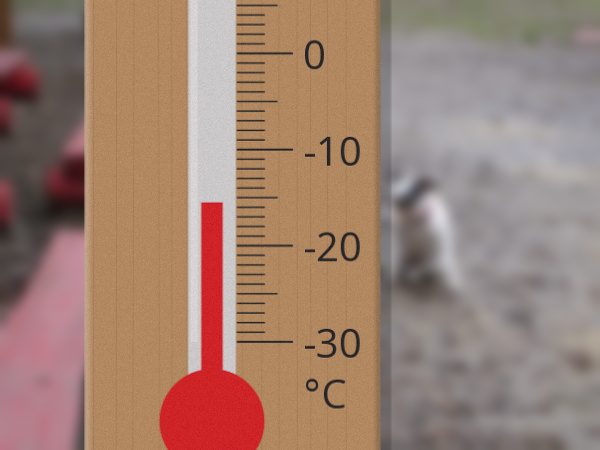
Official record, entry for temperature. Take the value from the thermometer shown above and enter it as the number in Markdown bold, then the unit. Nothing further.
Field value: **-15.5** °C
